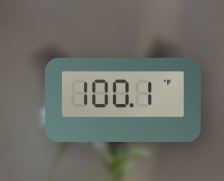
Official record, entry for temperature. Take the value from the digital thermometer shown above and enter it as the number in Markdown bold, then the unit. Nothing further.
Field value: **100.1** °F
